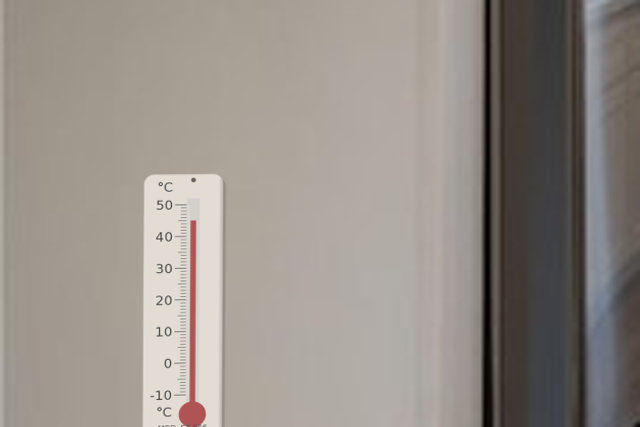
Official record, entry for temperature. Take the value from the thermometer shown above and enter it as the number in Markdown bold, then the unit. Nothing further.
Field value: **45** °C
